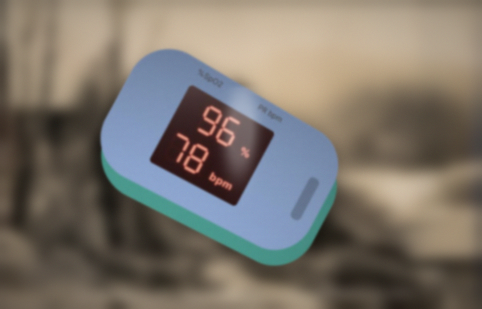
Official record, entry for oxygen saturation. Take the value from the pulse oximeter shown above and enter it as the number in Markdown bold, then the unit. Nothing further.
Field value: **96** %
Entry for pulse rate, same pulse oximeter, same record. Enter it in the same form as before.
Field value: **78** bpm
